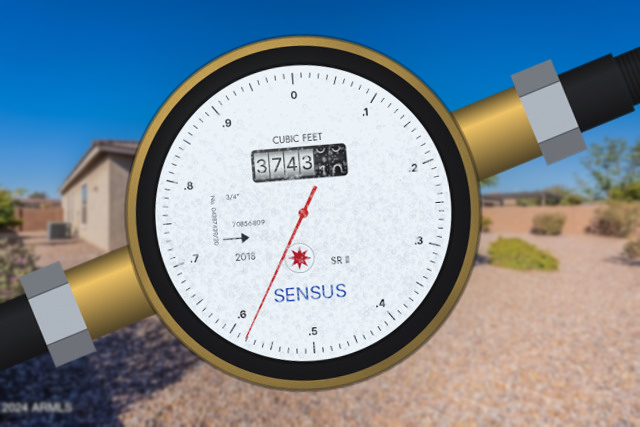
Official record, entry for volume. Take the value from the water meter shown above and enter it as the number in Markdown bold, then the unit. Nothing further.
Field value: **374309.58** ft³
